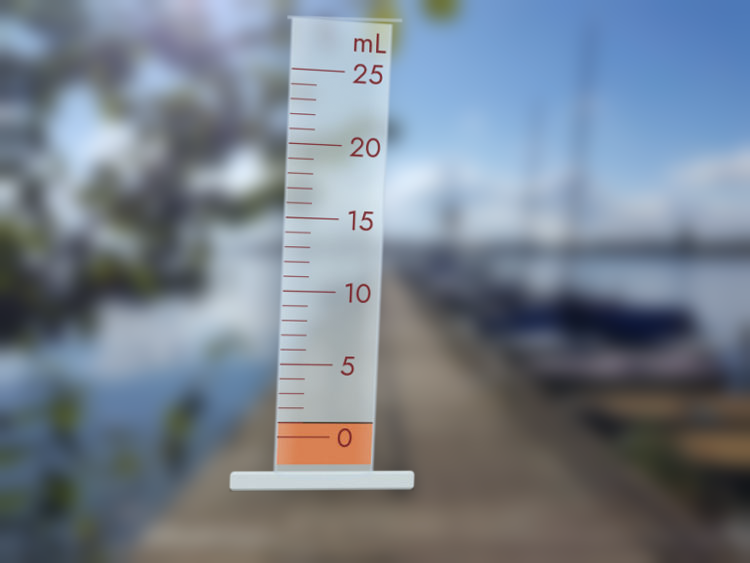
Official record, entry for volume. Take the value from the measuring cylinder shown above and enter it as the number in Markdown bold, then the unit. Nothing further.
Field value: **1** mL
